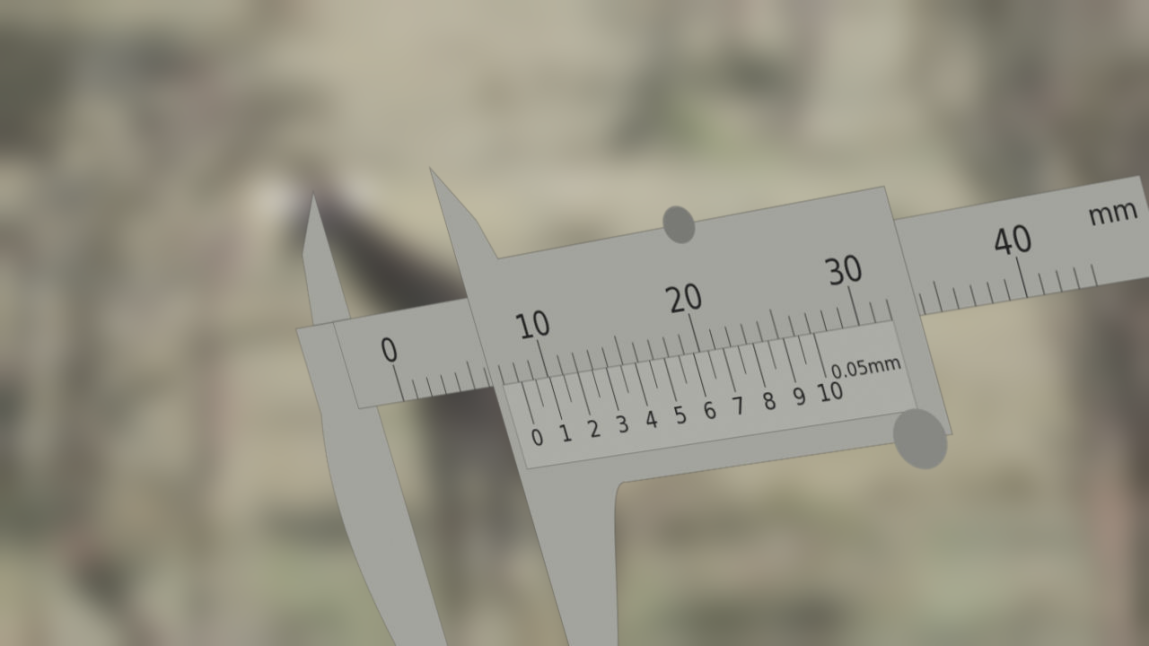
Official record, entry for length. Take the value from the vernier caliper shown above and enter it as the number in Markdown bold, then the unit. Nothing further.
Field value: **8.2** mm
